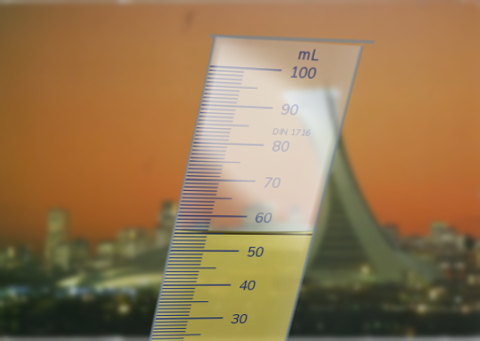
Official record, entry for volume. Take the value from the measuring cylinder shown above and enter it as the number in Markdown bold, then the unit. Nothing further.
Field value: **55** mL
